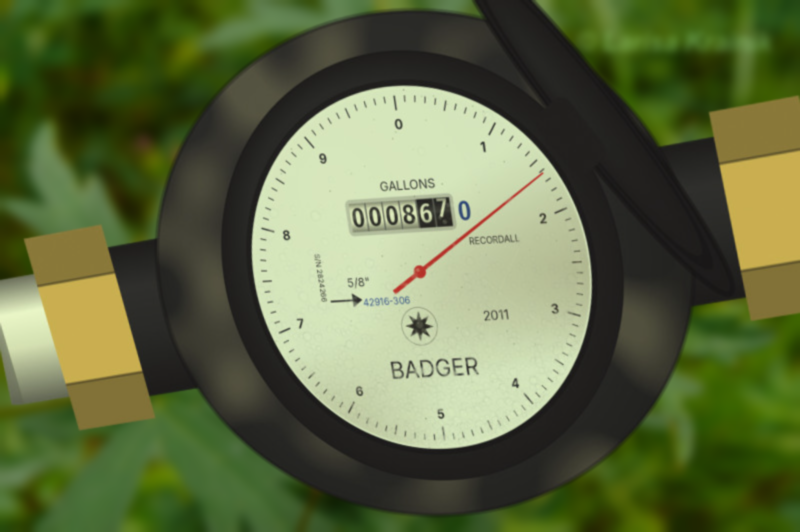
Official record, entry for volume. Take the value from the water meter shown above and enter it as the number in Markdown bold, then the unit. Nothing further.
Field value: **8671.6** gal
